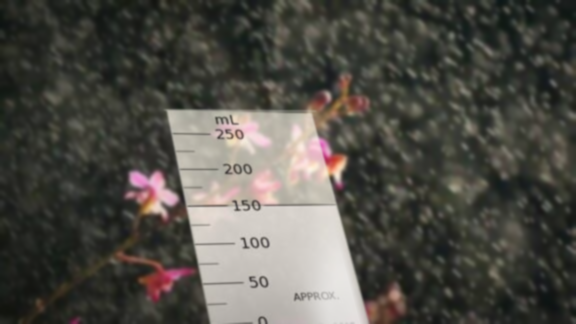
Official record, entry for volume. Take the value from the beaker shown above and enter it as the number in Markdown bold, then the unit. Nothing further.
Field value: **150** mL
